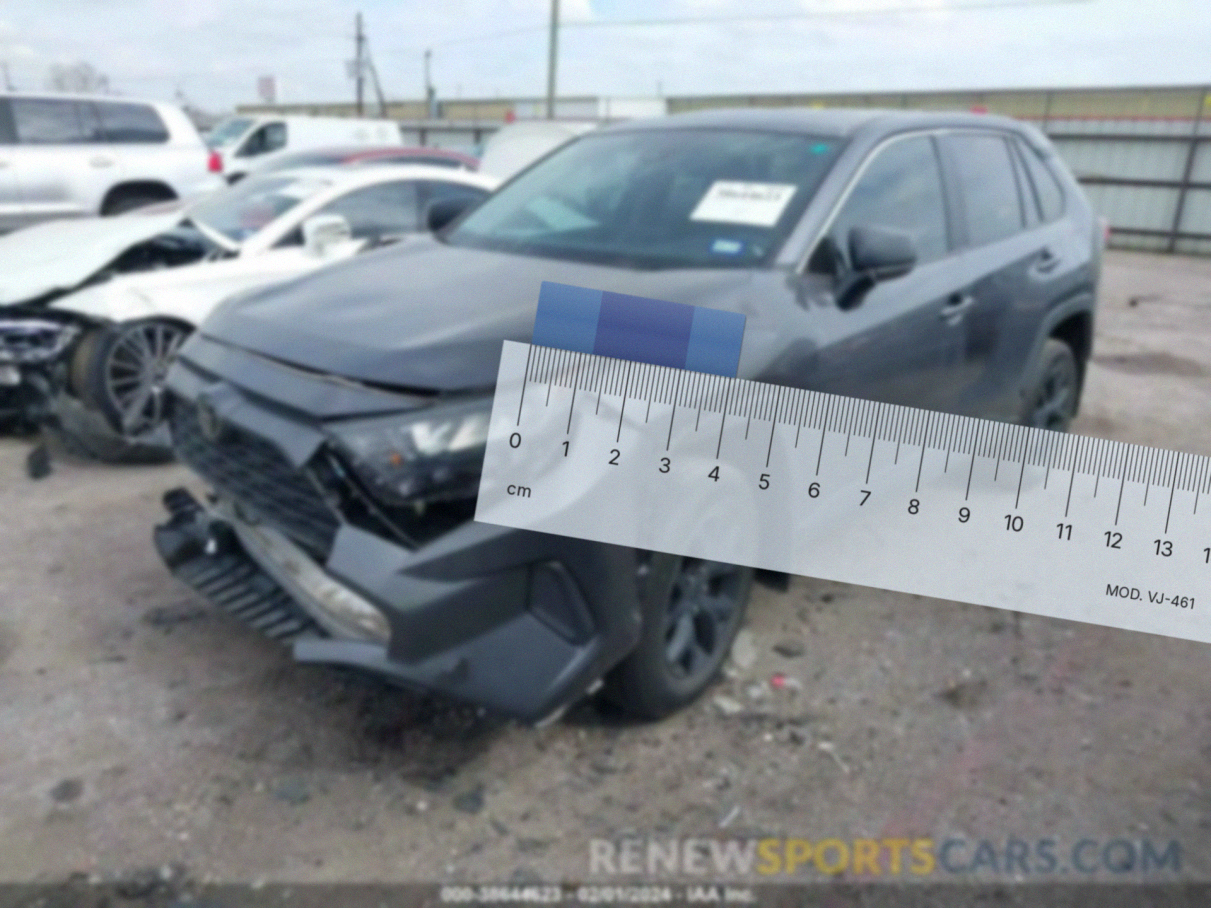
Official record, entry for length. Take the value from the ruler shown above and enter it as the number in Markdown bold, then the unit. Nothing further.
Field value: **4.1** cm
